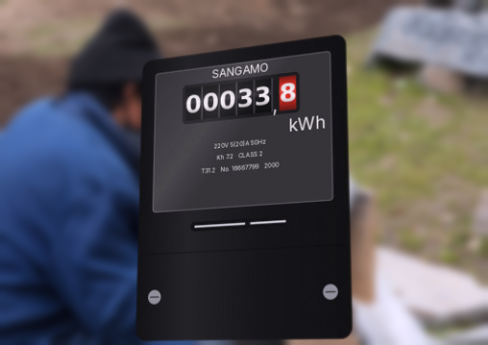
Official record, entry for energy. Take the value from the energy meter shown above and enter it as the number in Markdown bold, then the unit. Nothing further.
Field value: **33.8** kWh
